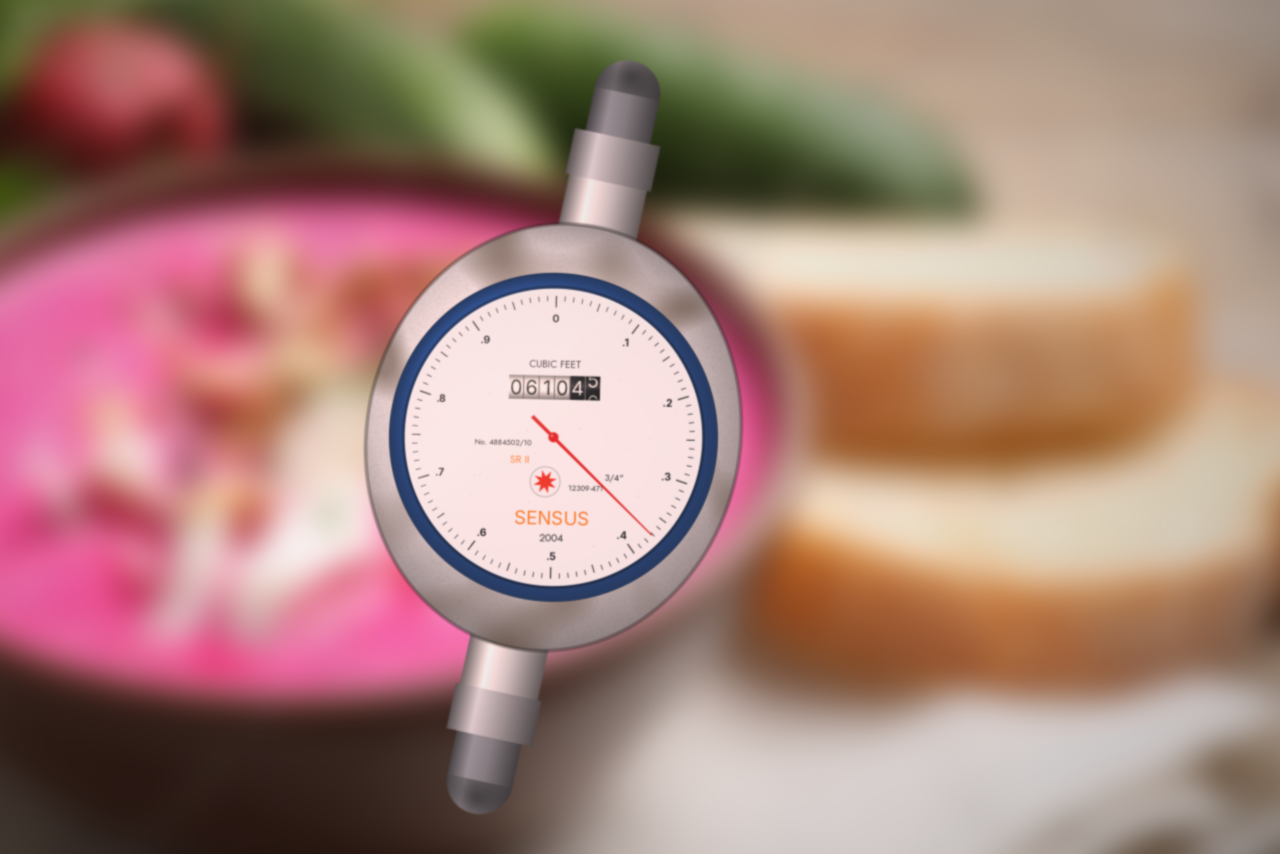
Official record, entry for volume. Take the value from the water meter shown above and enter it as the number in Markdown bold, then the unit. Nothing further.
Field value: **61045.37** ft³
